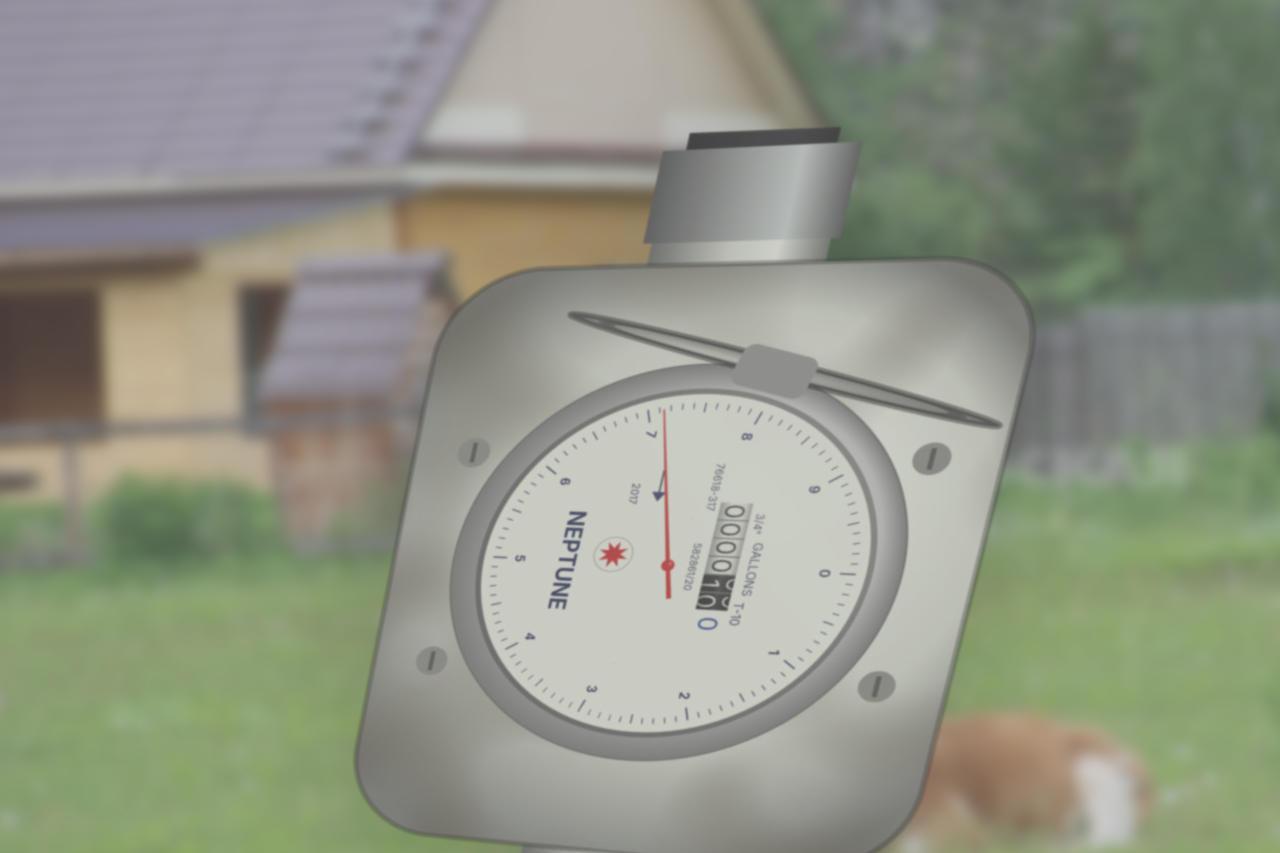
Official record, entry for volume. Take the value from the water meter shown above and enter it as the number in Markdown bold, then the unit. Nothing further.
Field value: **97.1** gal
